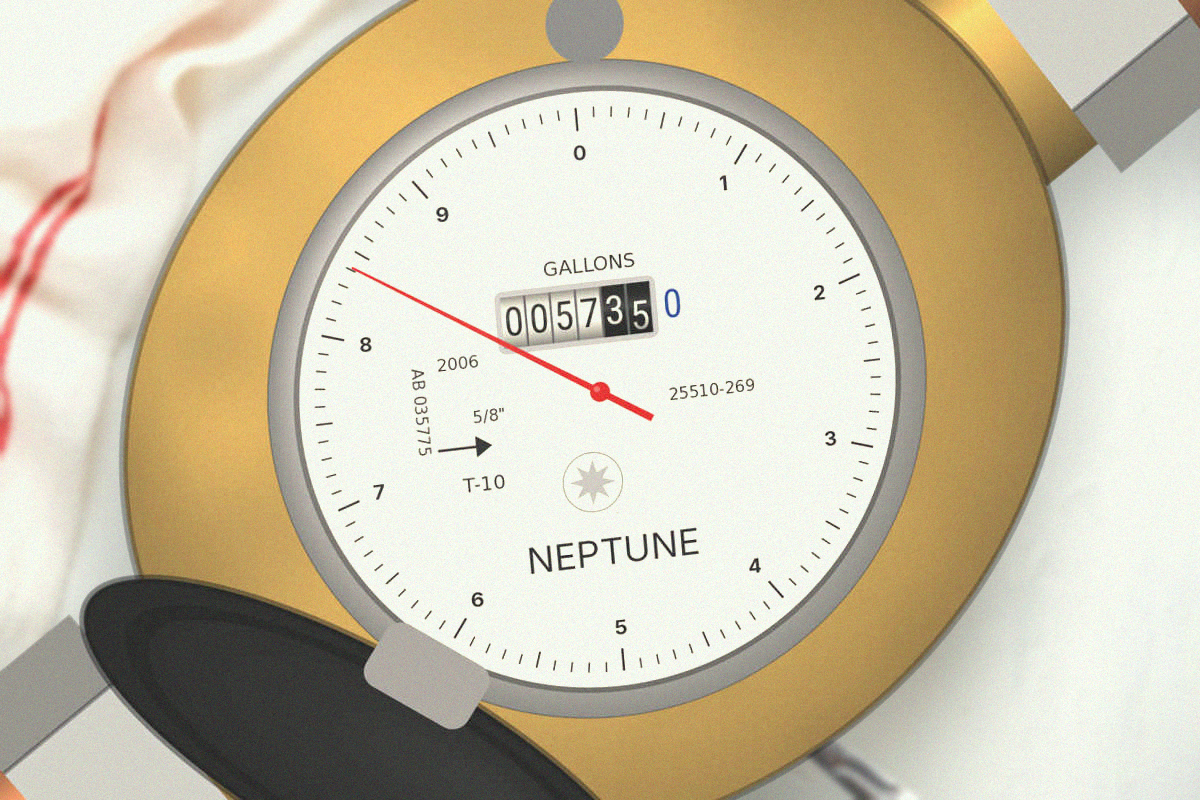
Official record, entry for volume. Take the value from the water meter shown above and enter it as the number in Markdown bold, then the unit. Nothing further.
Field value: **57348.4** gal
